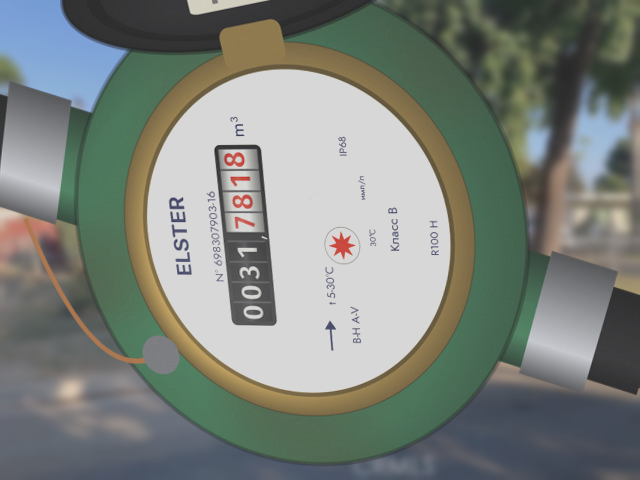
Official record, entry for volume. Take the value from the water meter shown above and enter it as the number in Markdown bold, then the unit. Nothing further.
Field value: **31.7818** m³
